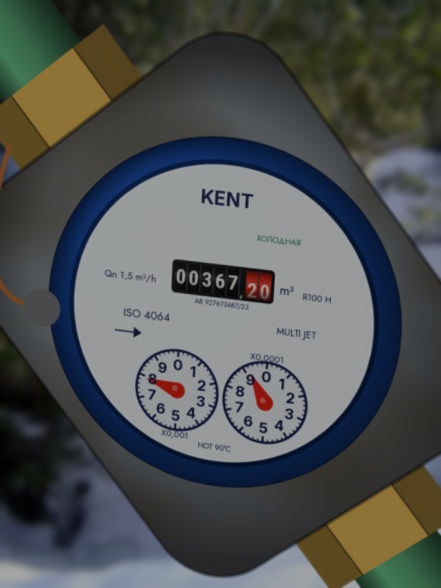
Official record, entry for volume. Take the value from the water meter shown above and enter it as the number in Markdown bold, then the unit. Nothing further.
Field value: **367.1979** m³
